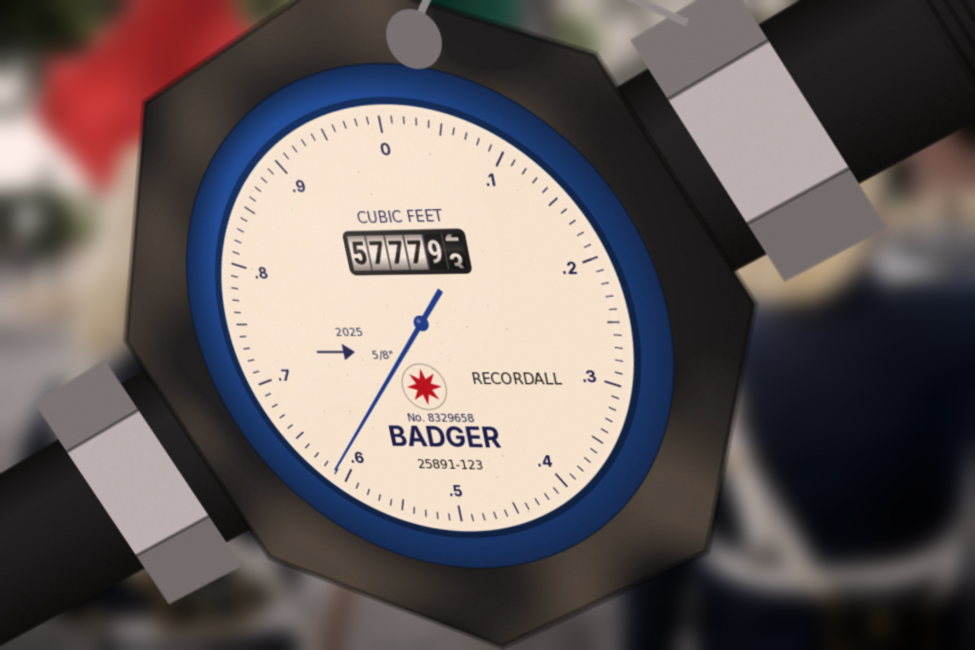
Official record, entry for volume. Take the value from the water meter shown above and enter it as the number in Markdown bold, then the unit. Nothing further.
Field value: **577792.61** ft³
